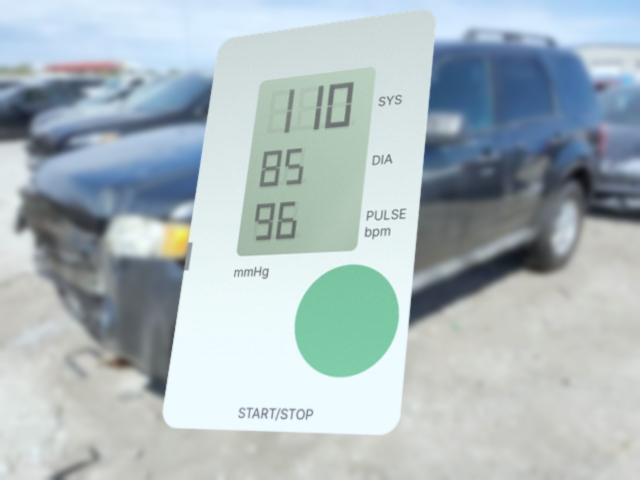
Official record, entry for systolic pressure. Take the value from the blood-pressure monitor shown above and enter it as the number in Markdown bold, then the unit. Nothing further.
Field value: **110** mmHg
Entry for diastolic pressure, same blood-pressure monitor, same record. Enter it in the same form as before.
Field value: **85** mmHg
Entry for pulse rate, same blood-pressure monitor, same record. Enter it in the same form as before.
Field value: **96** bpm
